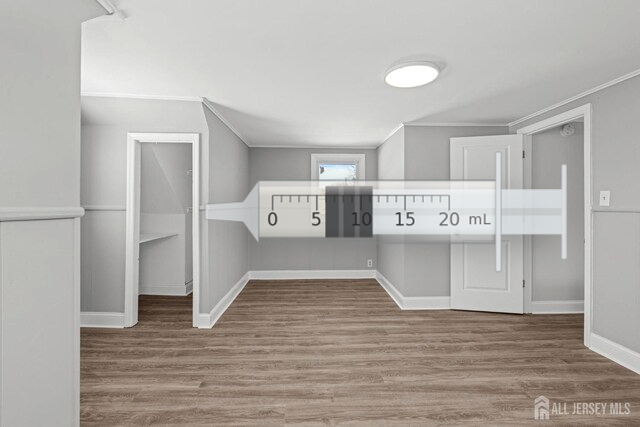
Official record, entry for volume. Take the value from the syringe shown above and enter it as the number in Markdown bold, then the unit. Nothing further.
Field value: **6** mL
